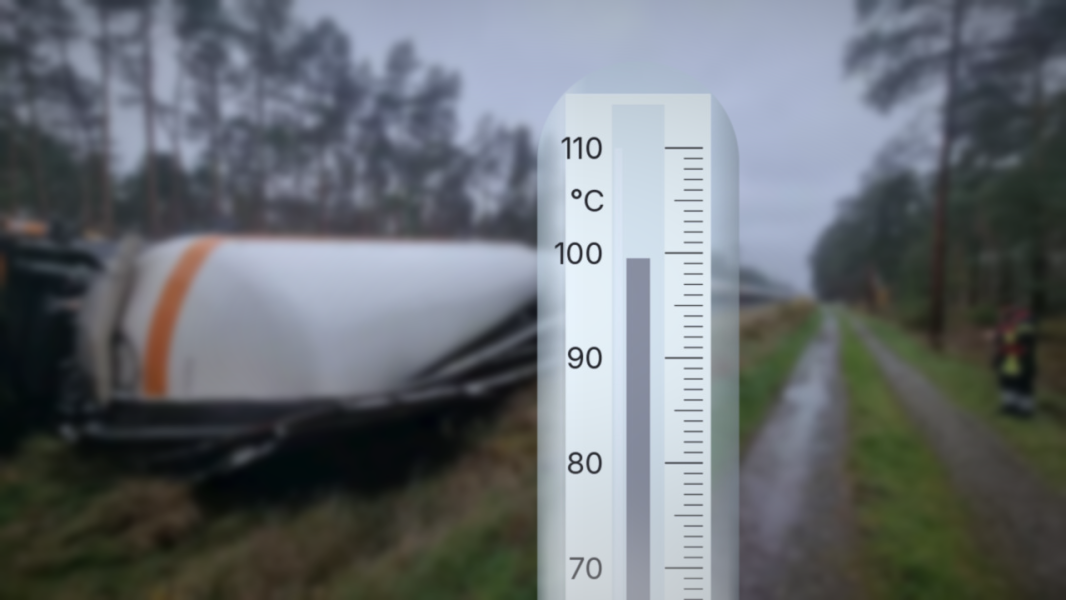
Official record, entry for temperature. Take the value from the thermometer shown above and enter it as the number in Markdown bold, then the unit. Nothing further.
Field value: **99.5** °C
